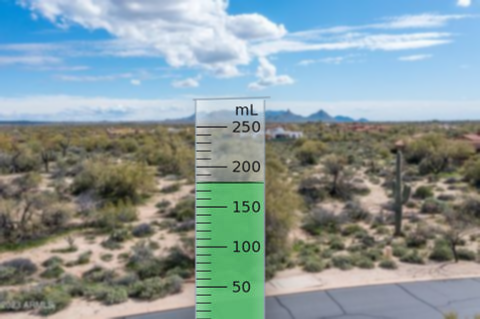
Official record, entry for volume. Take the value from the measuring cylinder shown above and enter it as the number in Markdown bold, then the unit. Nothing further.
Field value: **180** mL
